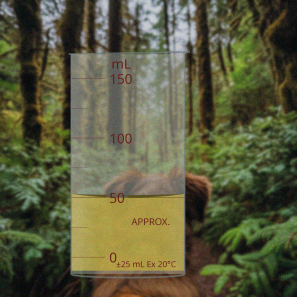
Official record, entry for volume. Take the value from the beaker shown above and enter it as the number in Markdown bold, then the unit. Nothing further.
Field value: **50** mL
